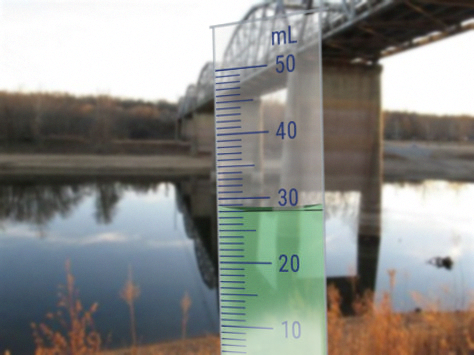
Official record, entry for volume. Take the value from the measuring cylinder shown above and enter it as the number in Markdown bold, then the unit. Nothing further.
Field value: **28** mL
